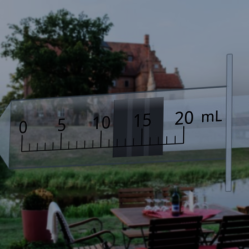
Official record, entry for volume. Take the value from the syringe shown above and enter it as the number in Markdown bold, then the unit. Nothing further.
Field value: **11.5** mL
